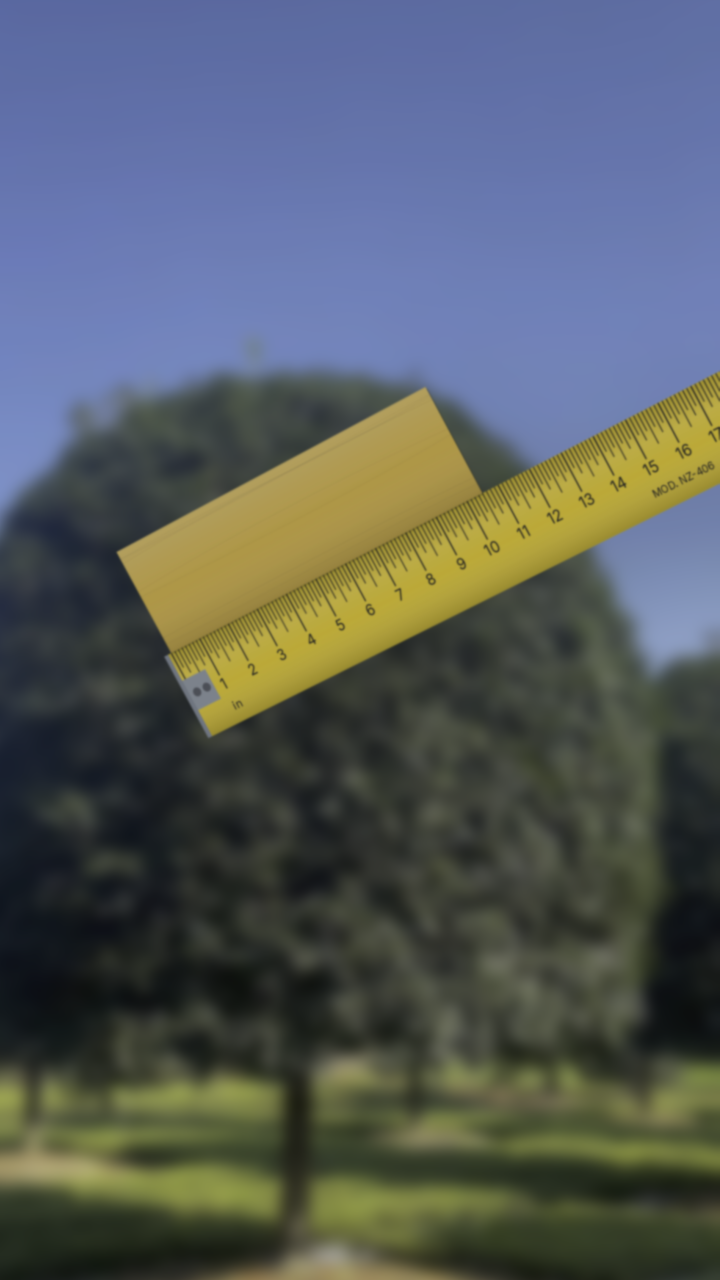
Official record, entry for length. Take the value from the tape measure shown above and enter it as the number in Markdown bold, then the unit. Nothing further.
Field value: **10.5** in
